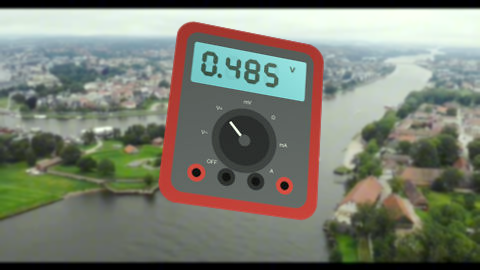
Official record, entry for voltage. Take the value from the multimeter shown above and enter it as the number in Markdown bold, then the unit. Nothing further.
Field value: **0.485** V
